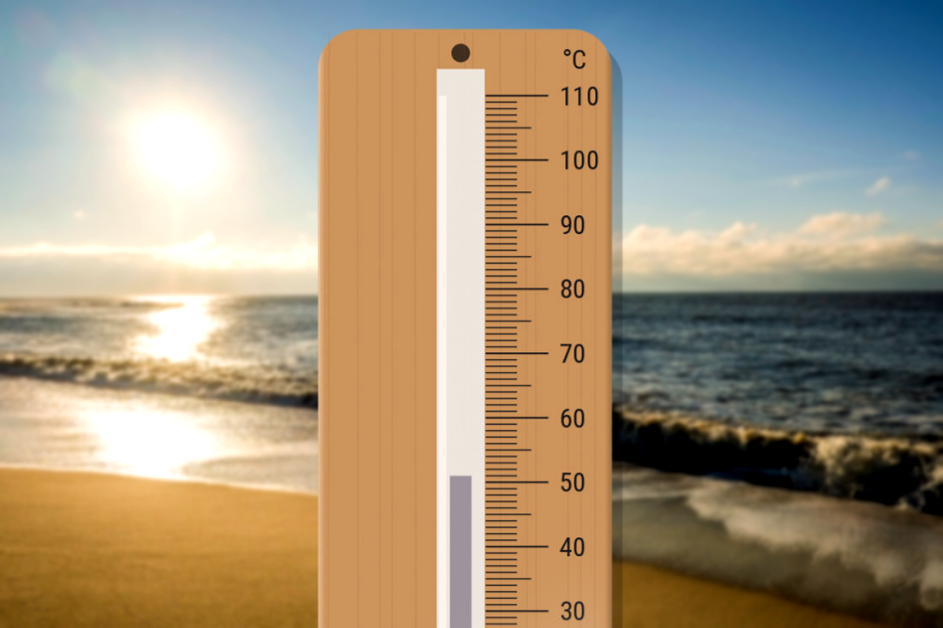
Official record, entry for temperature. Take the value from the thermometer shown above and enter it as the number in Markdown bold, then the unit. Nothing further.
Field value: **51** °C
